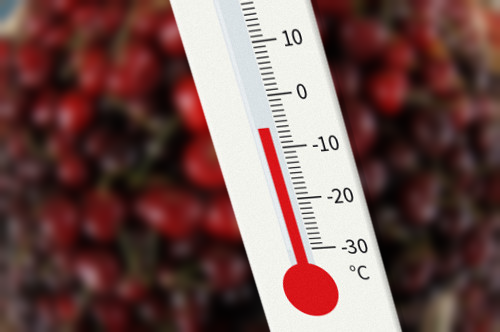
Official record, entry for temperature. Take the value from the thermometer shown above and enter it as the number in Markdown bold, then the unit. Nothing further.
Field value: **-6** °C
